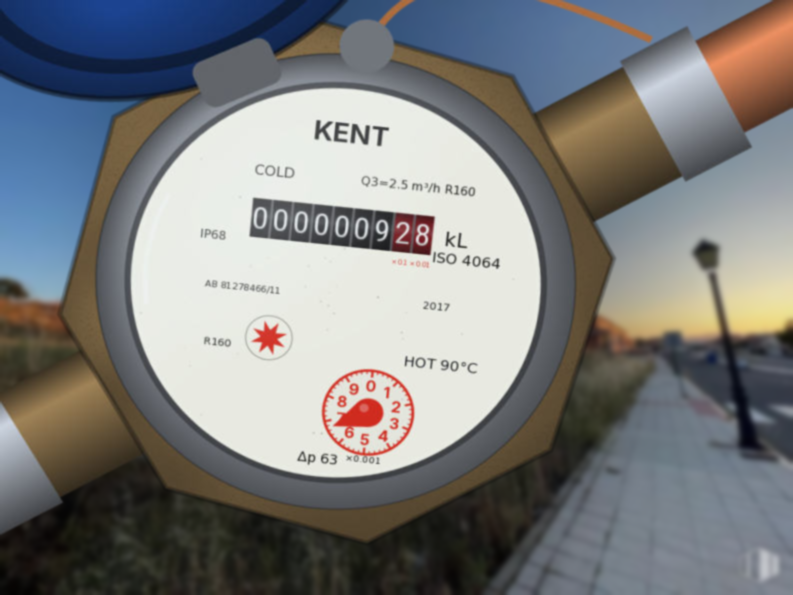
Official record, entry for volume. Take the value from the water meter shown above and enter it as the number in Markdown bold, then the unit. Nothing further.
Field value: **9.286** kL
